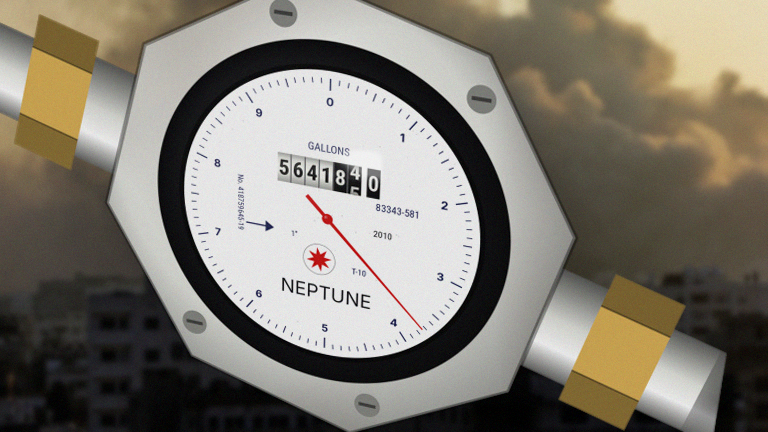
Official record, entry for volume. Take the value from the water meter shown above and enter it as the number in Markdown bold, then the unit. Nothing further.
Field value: **5641843.7** gal
